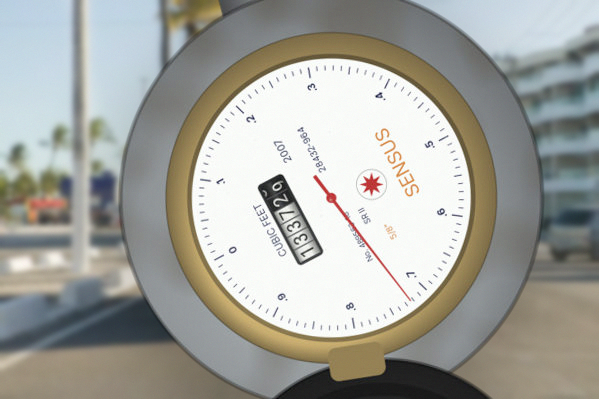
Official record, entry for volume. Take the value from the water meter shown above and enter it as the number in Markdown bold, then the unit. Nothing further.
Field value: **133728.72** ft³
